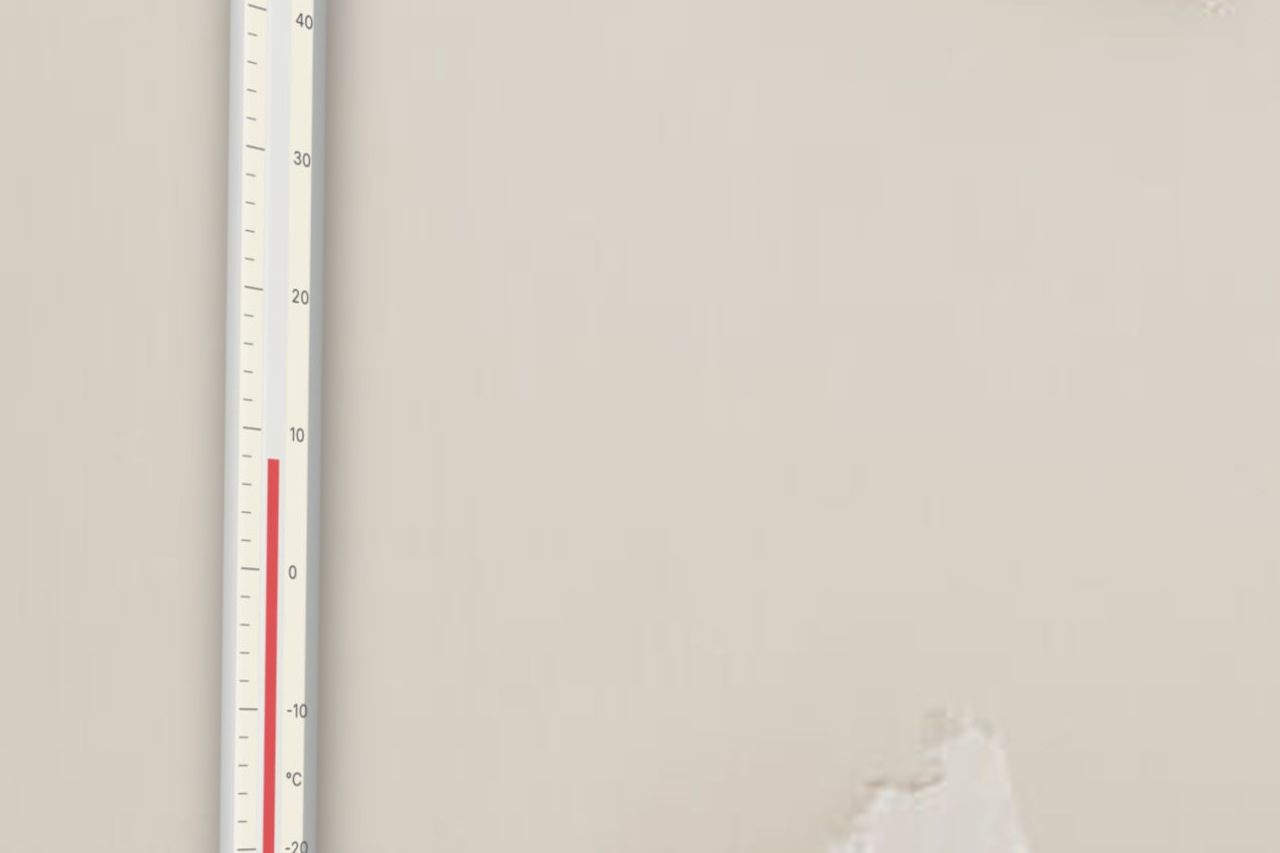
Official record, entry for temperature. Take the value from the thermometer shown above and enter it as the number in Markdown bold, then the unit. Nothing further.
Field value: **8** °C
